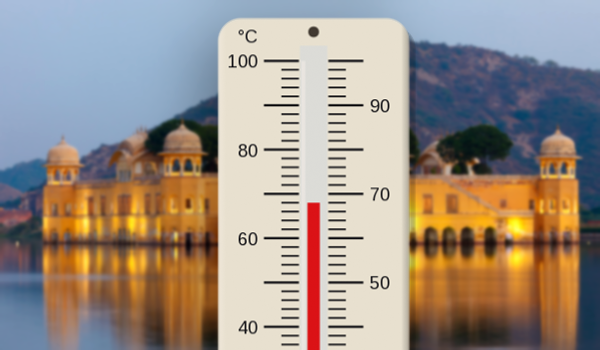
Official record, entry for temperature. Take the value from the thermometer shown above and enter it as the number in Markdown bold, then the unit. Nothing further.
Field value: **68** °C
